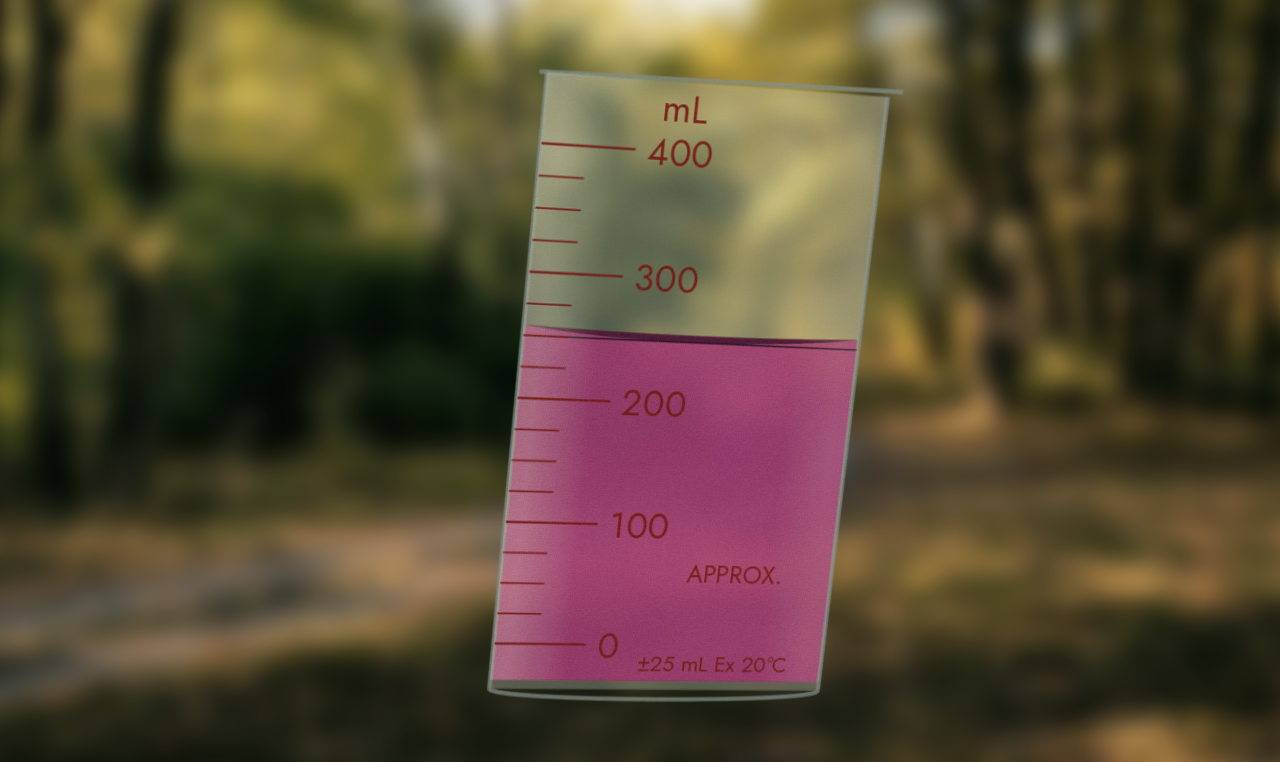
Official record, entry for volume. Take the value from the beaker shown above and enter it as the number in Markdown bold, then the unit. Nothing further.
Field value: **250** mL
